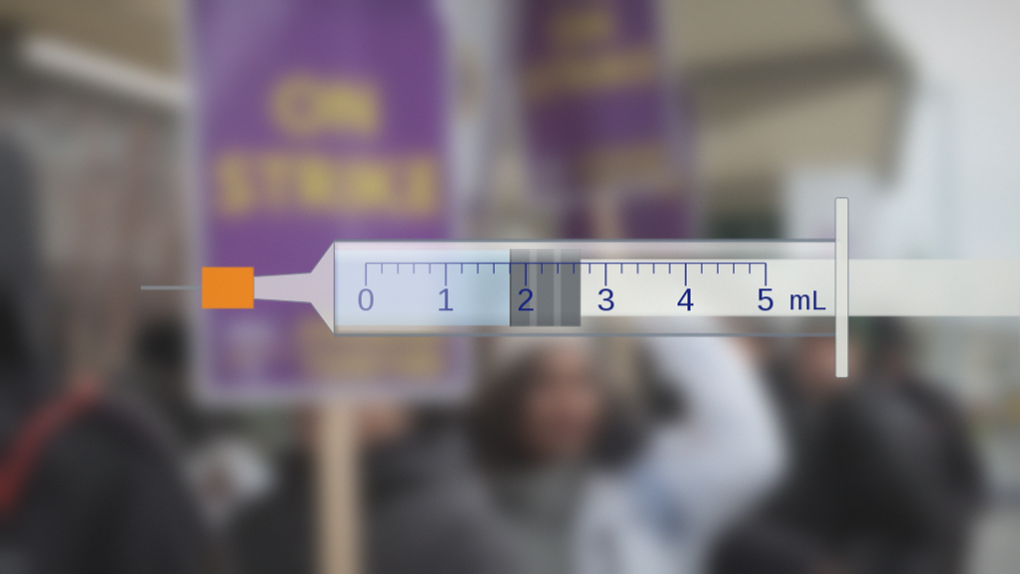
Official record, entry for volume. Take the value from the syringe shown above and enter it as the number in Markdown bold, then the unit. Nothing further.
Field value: **1.8** mL
